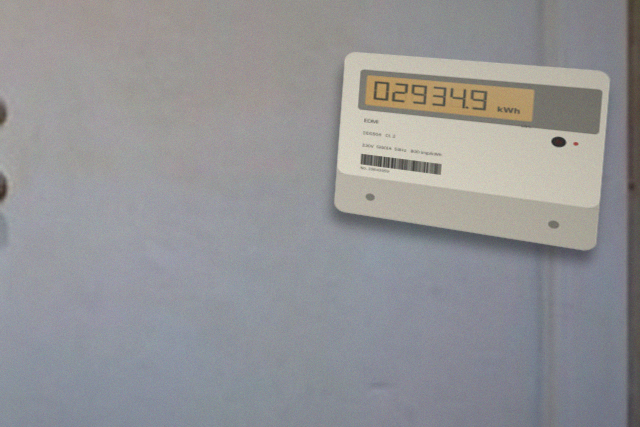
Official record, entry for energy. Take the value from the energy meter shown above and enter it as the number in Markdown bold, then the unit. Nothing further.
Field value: **2934.9** kWh
